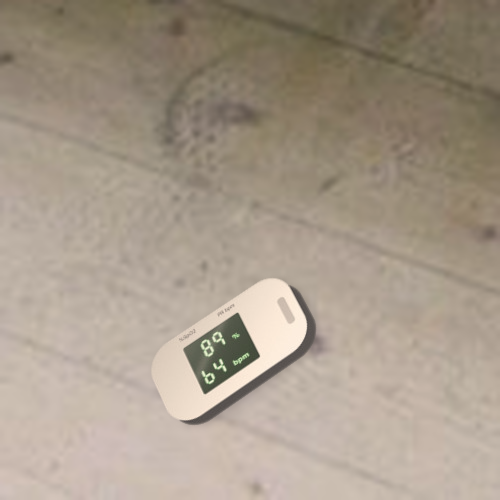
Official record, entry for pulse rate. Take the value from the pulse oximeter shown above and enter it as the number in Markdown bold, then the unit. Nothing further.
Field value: **64** bpm
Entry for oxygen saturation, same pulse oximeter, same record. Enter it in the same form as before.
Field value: **89** %
